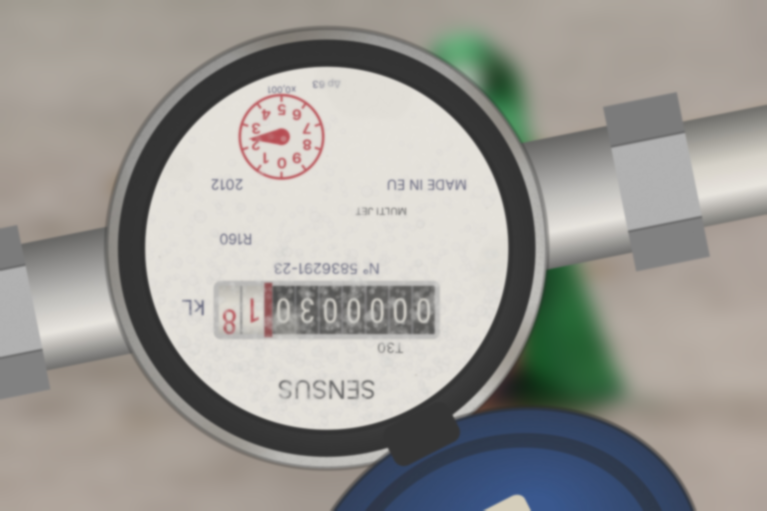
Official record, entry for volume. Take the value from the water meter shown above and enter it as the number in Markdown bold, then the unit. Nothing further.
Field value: **30.182** kL
